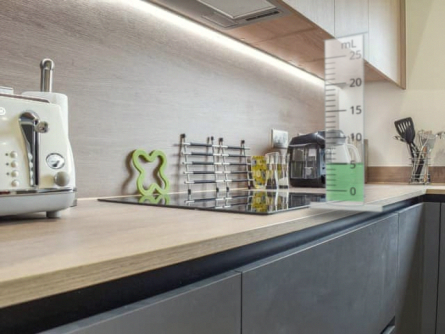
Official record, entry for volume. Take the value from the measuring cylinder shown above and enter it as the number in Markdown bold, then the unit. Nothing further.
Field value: **5** mL
